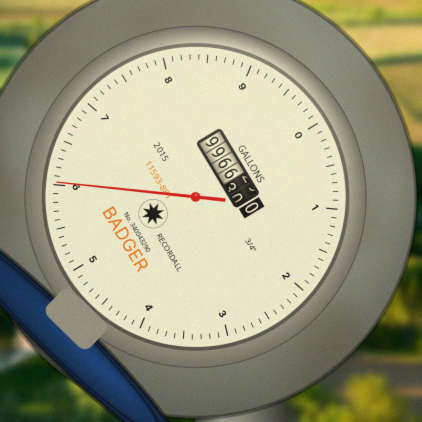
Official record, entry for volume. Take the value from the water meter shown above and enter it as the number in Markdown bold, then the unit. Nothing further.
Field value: **9966296.0** gal
